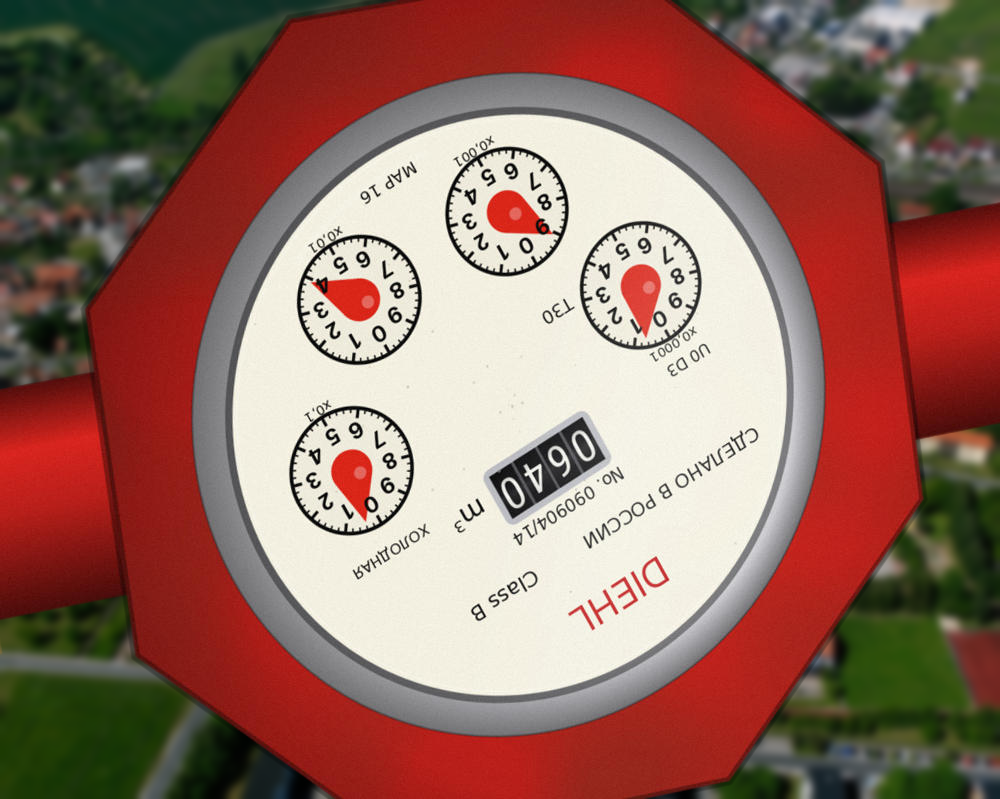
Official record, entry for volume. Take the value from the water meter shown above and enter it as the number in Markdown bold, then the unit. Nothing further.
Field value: **640.0390** m³
